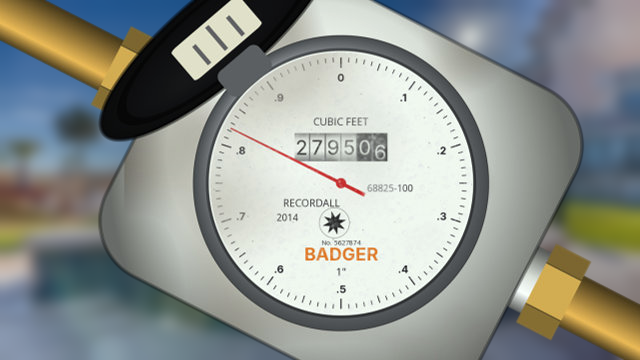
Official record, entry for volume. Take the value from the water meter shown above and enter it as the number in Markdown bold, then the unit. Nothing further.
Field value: **279505.82** ft³
